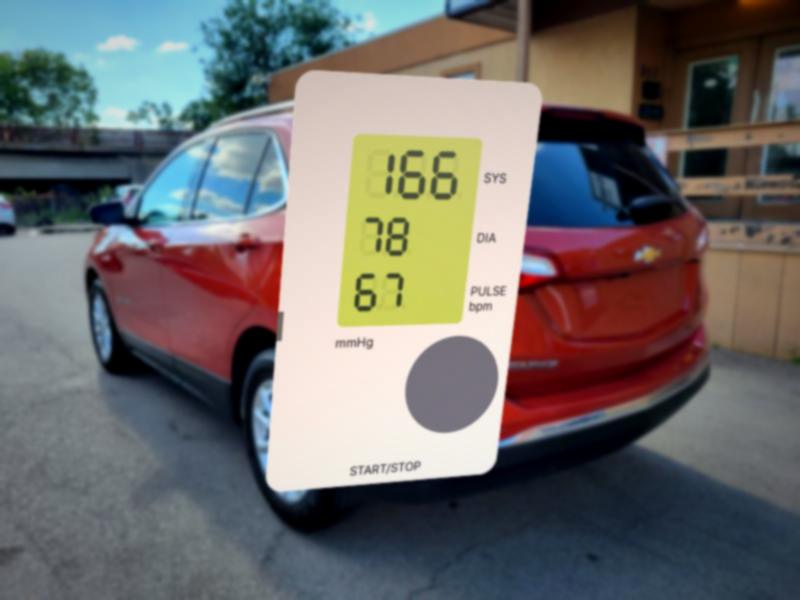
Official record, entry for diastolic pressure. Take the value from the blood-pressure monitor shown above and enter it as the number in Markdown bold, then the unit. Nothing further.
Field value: **78** mmHg
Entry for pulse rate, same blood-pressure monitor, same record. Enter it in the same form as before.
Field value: **67** bpm
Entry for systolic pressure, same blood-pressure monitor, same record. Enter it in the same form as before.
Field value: **166** mmHg
